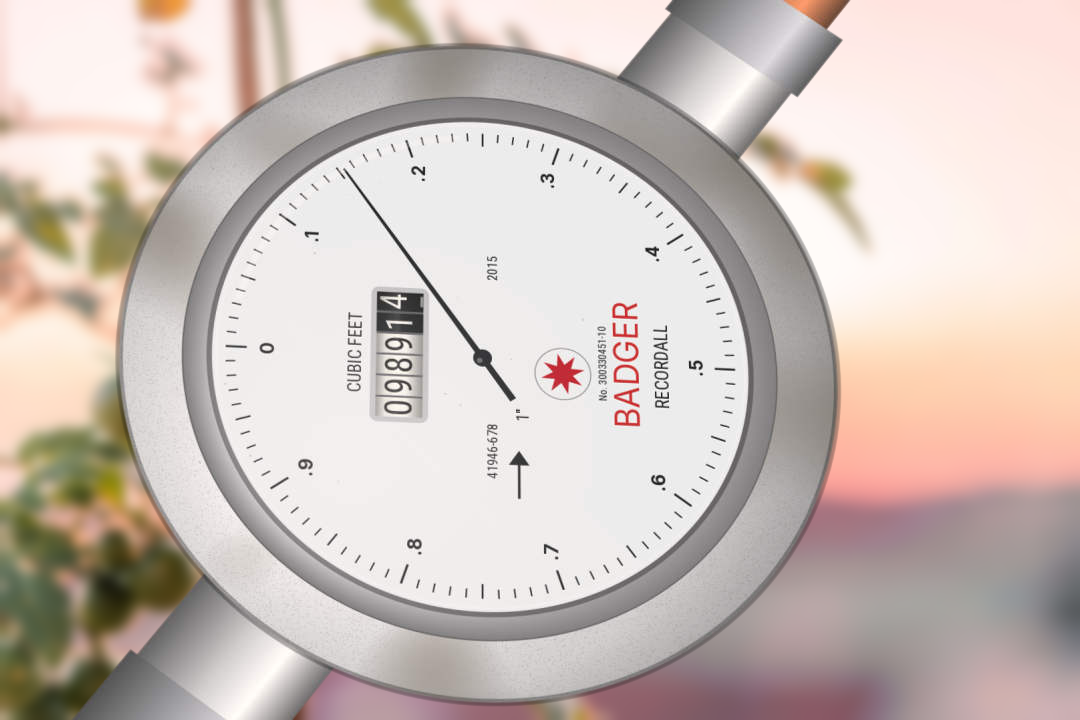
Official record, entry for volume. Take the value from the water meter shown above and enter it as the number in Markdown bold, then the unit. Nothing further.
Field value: **98914.15** ft³
